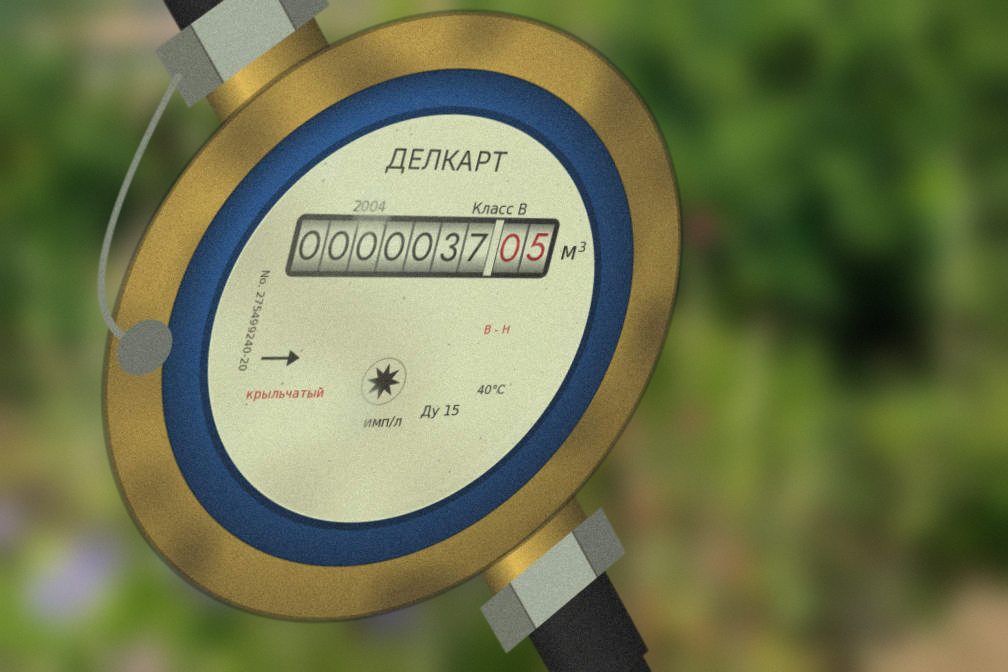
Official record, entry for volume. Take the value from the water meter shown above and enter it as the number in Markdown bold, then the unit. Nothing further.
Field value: **37.05** m³
